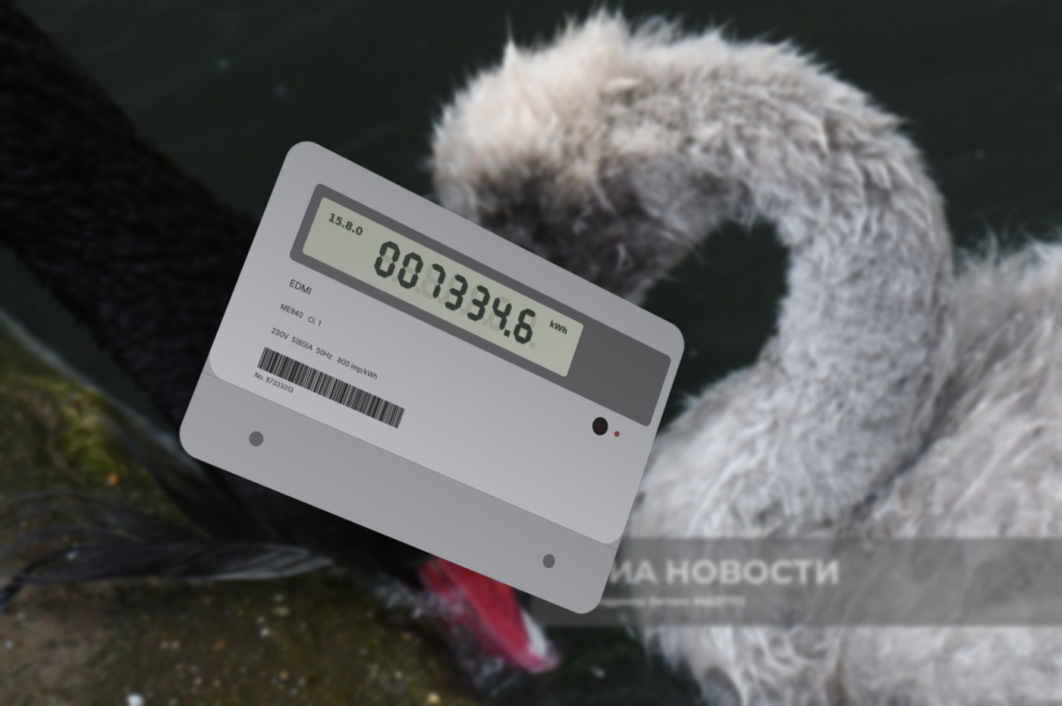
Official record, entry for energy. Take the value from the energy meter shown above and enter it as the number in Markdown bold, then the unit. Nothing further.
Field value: **7334.6** kWh
